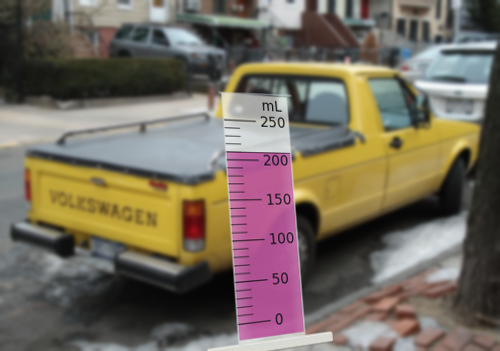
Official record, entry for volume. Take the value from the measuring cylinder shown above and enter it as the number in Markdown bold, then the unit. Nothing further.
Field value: **210** mL
